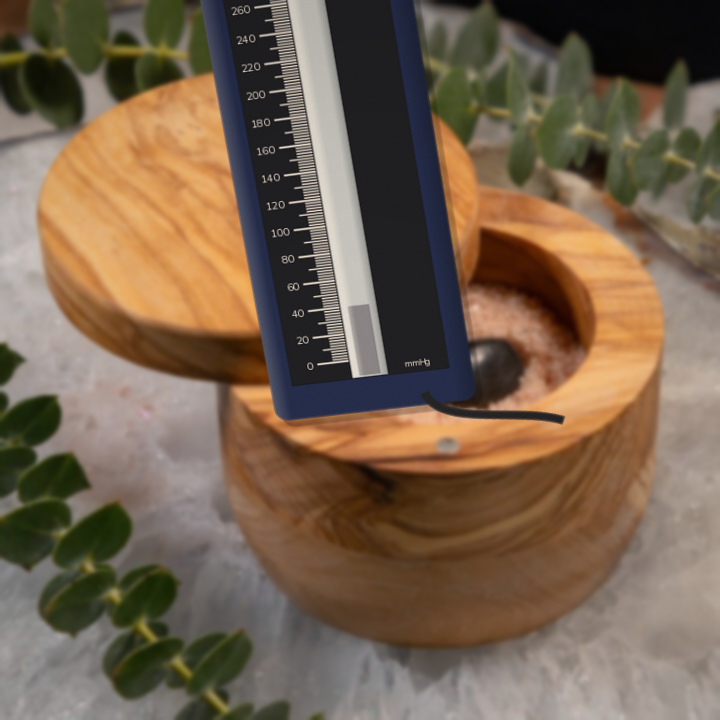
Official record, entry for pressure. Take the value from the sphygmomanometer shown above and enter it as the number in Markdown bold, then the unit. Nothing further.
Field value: **40** mmHg
